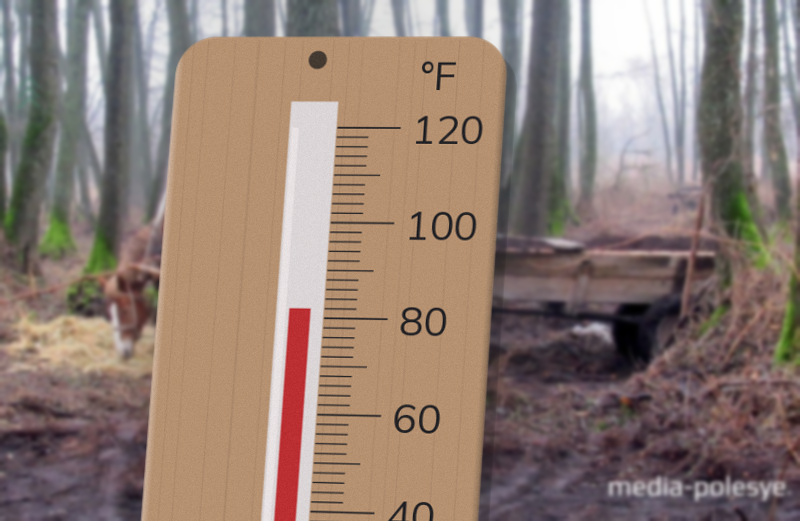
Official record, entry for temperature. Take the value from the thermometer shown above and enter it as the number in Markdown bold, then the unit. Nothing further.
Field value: **82** °F
